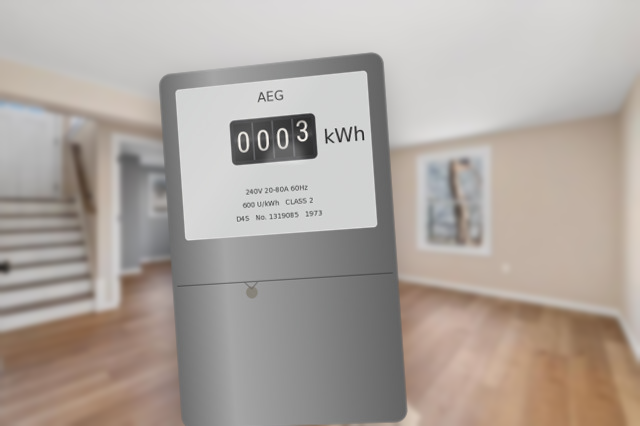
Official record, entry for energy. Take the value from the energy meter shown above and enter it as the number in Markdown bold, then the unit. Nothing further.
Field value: **3** kWh
